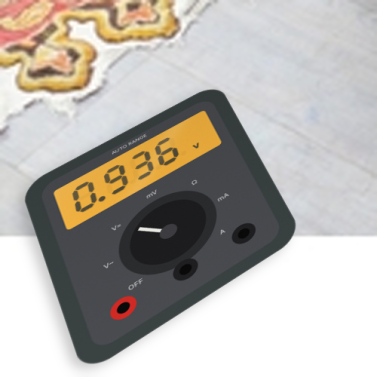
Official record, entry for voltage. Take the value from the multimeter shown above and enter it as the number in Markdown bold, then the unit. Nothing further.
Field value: **0.936** V
